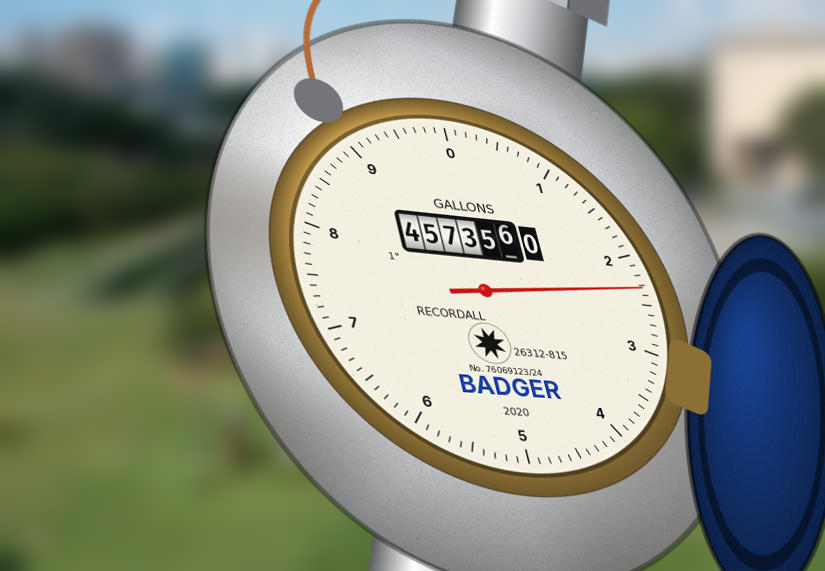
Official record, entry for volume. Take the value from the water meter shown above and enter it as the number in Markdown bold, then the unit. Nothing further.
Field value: **4573562.3** gal
